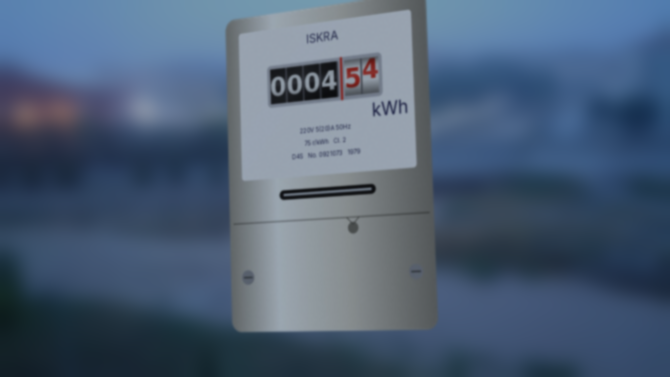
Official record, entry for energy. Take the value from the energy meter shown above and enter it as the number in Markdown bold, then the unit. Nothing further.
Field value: **4.54** kWh
